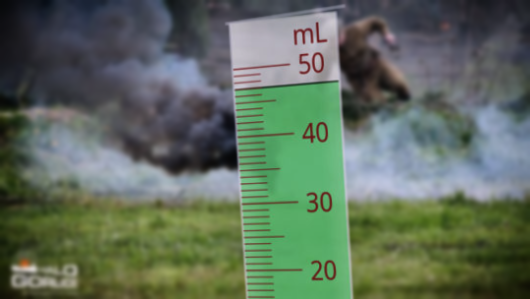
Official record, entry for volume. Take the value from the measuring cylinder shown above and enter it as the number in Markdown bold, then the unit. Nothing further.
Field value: **47** mL
